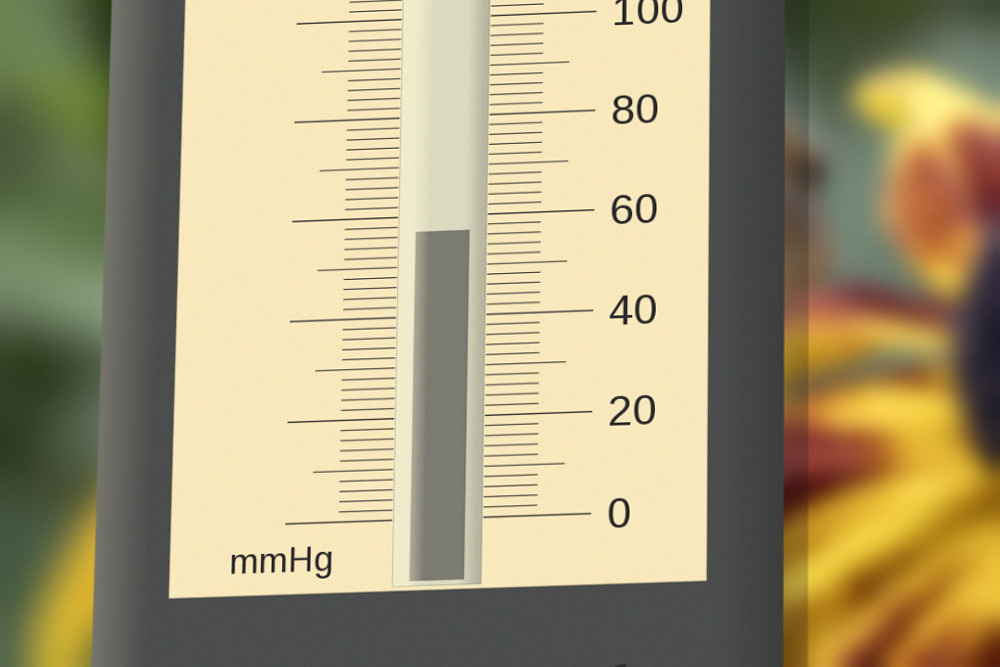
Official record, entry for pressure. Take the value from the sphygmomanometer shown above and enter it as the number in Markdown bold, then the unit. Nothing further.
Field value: **57** mmHg
